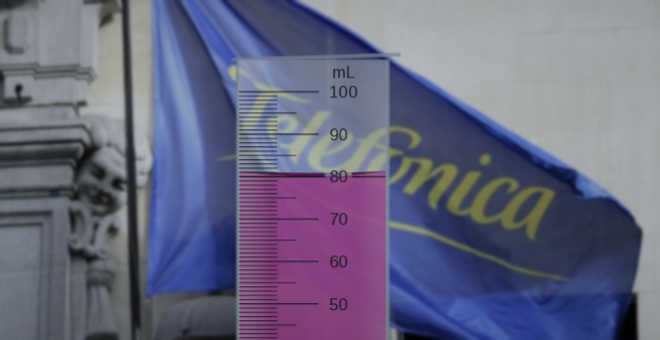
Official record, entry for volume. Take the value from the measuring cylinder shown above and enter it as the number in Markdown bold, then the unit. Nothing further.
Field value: **80** mL
